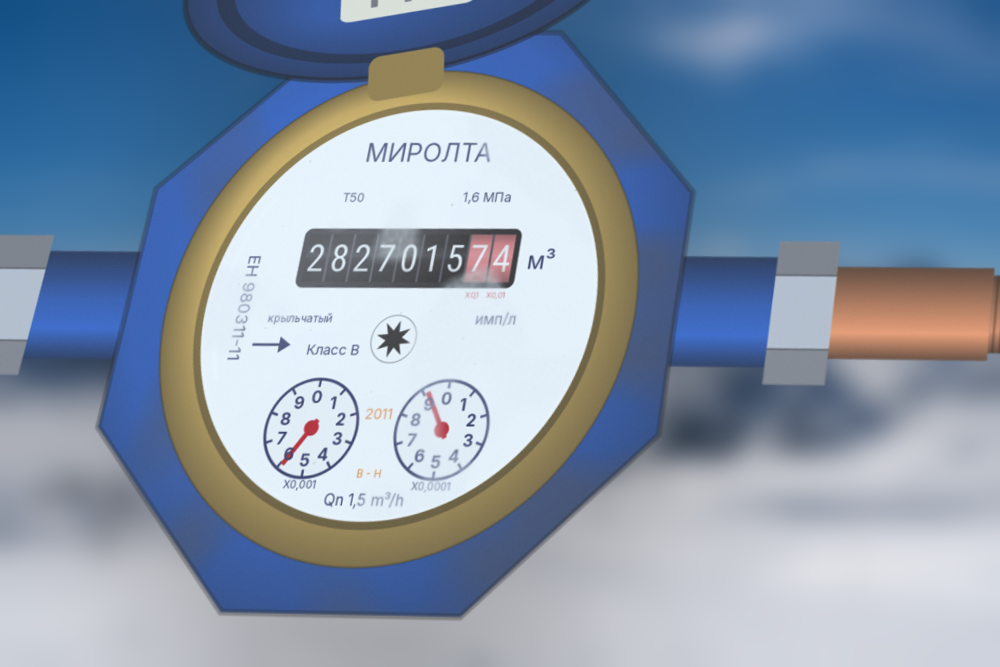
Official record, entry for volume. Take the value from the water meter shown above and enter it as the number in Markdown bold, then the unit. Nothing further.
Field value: **2827015.7459** m³
